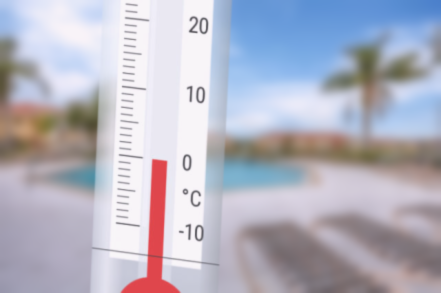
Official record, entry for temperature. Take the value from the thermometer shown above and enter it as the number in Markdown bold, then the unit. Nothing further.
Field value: **0** °C
